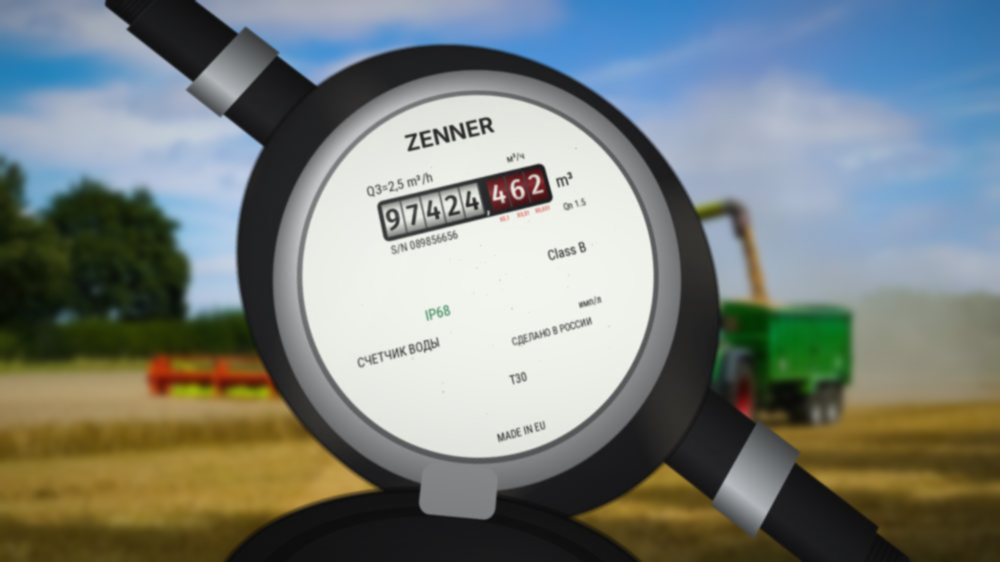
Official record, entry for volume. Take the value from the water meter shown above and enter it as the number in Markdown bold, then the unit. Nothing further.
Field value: **97424.462** m³
